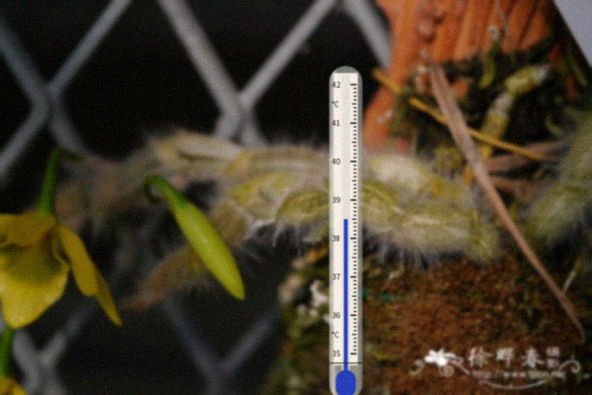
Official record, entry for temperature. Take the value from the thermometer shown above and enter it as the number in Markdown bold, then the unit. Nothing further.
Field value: **38.5** °C
